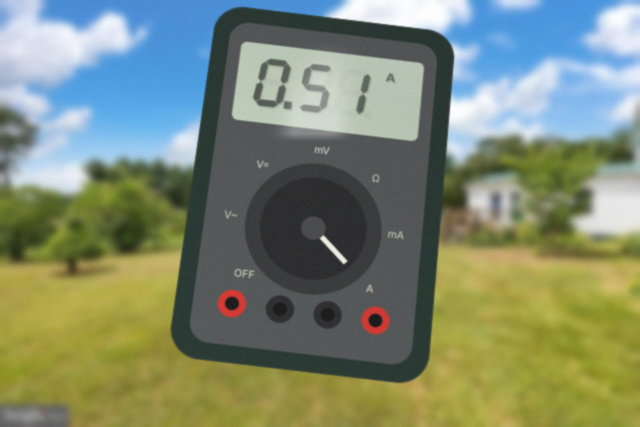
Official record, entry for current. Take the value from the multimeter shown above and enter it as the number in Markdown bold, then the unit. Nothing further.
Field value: **0.51** A
